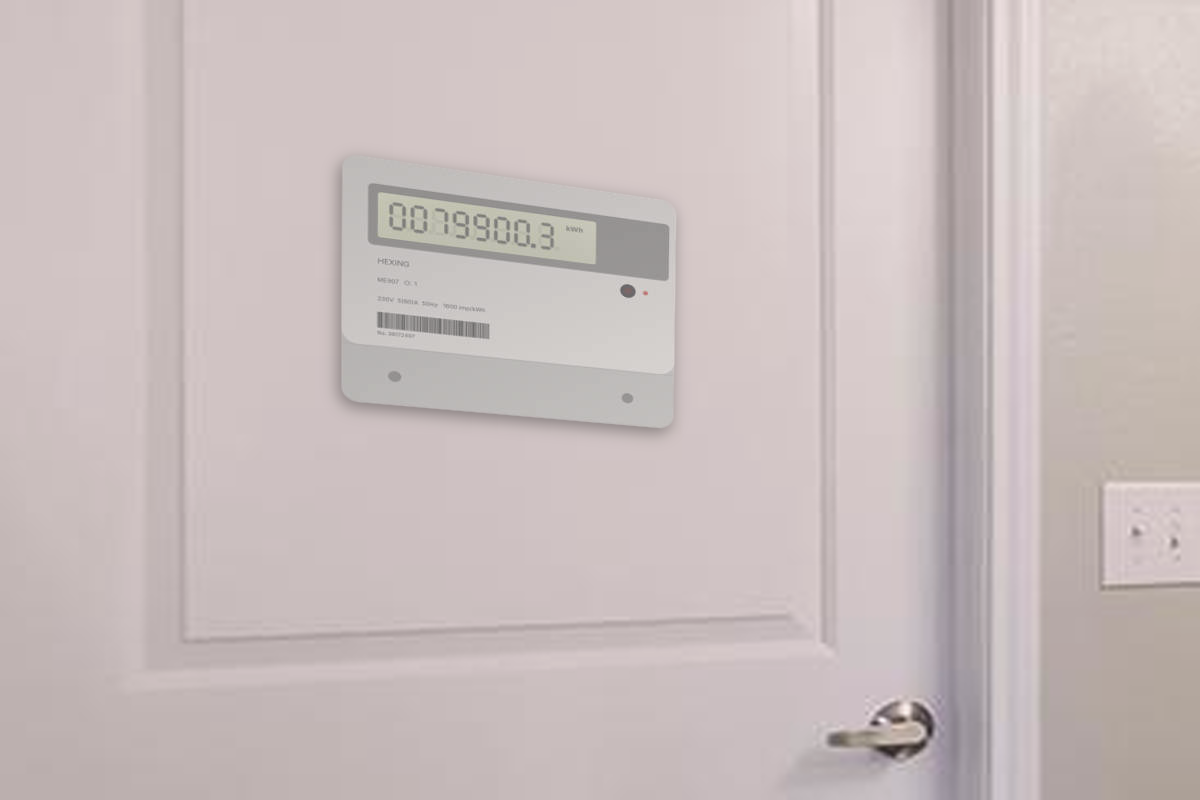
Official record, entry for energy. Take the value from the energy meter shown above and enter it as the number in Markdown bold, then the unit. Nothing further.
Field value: **79900.3** kWh
